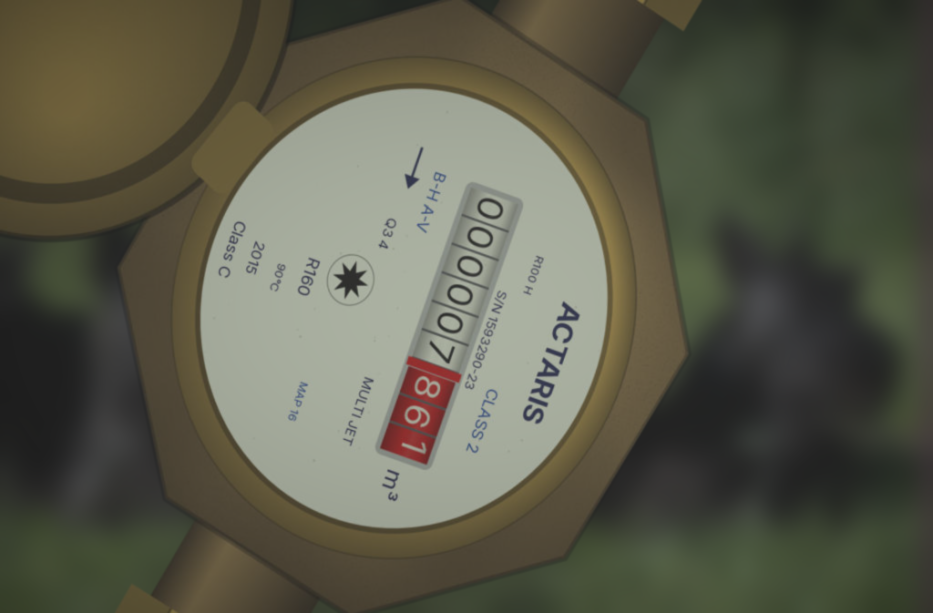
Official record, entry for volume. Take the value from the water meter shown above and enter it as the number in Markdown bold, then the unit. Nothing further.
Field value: **7.861** m³
